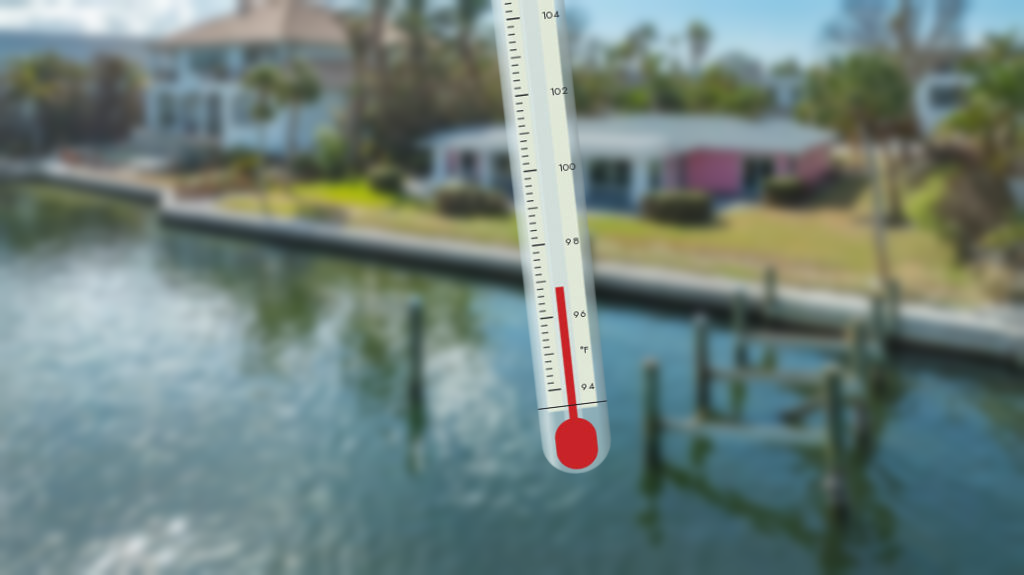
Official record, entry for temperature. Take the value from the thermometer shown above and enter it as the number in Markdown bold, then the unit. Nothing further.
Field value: **96.8** °F
